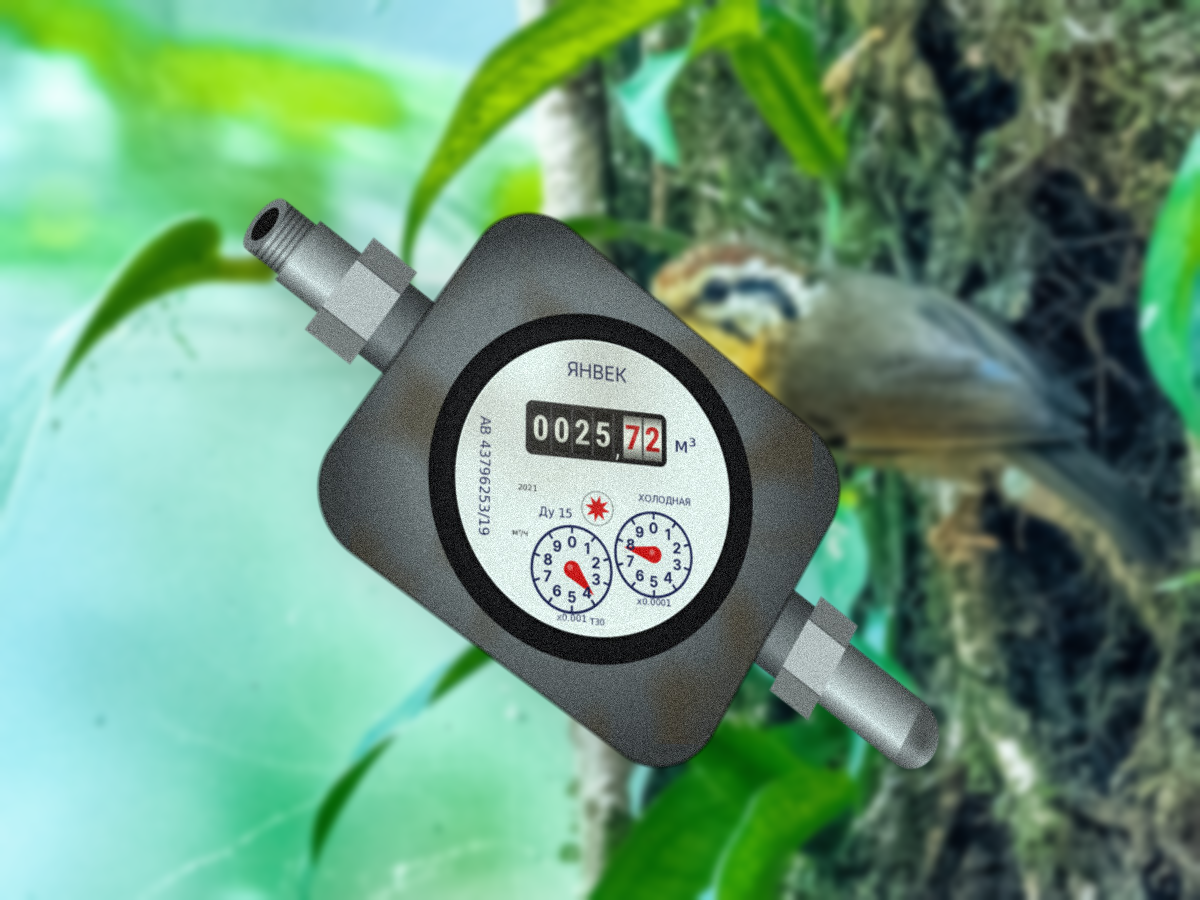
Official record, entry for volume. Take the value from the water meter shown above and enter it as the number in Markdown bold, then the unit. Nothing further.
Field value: **25.7237** m³
